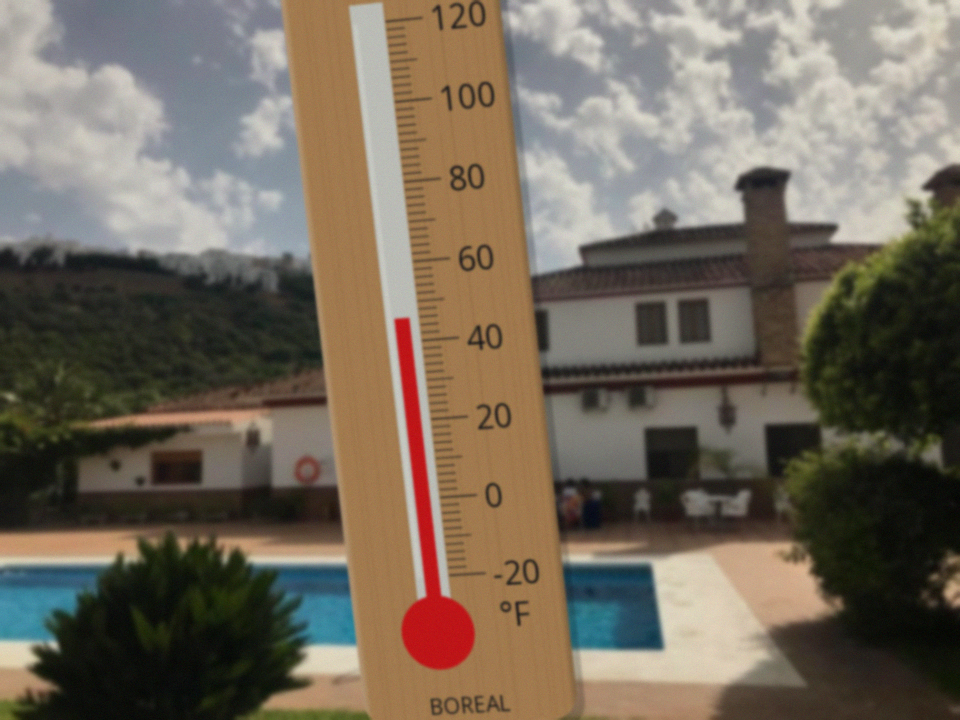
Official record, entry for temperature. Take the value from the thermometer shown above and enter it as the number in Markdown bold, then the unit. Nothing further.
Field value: **46** °F
